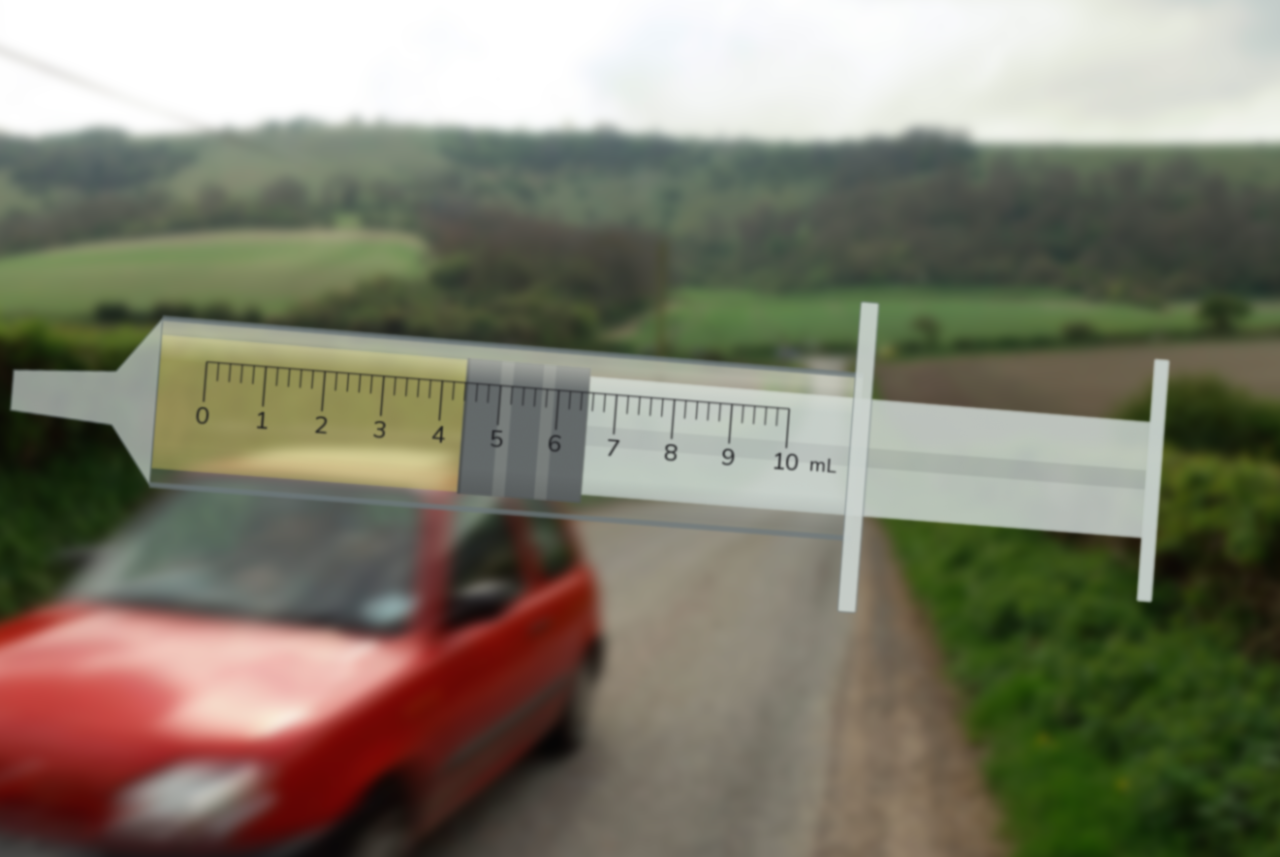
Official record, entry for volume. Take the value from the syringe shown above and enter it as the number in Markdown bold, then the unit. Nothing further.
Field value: **4.4** mL
